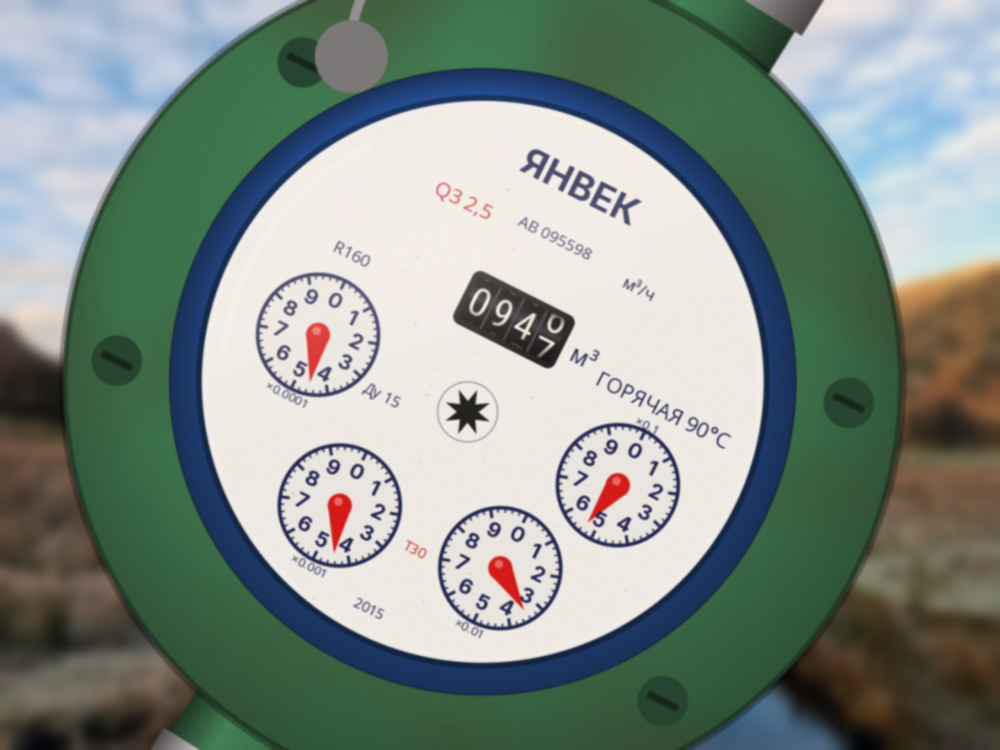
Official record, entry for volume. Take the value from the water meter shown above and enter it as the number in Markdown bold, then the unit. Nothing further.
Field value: **946.5344** m³
